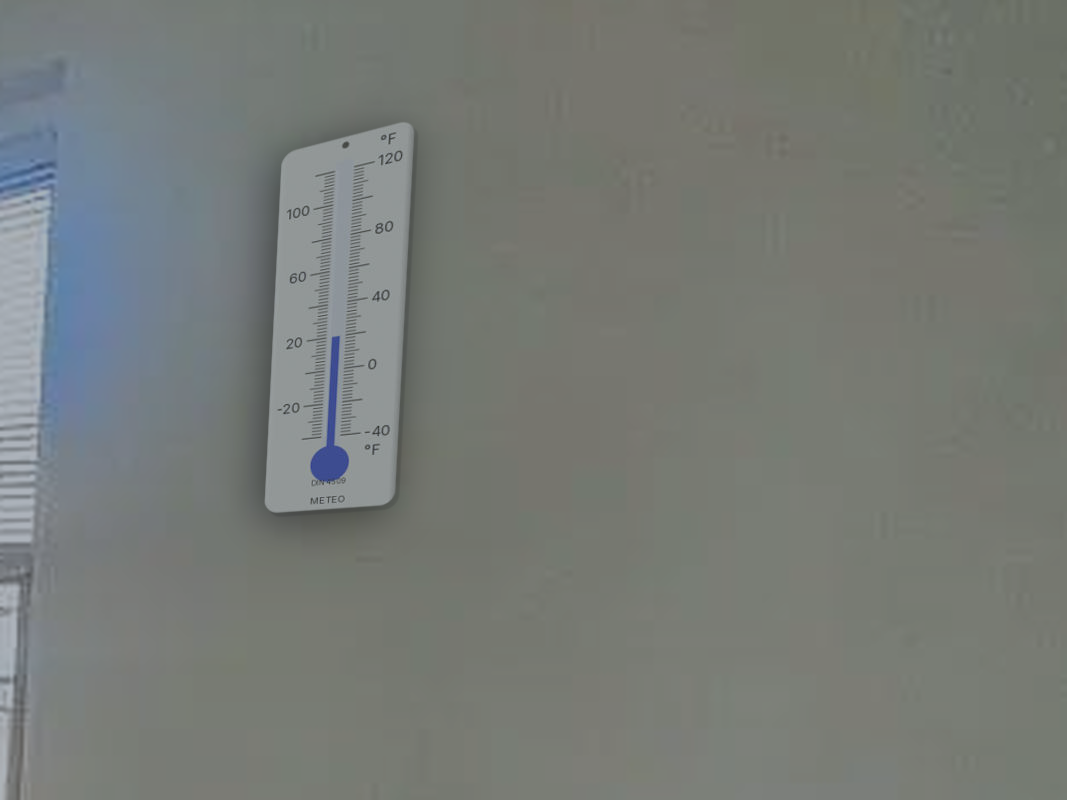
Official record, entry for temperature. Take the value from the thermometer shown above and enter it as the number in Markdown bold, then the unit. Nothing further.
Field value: **20** °F
